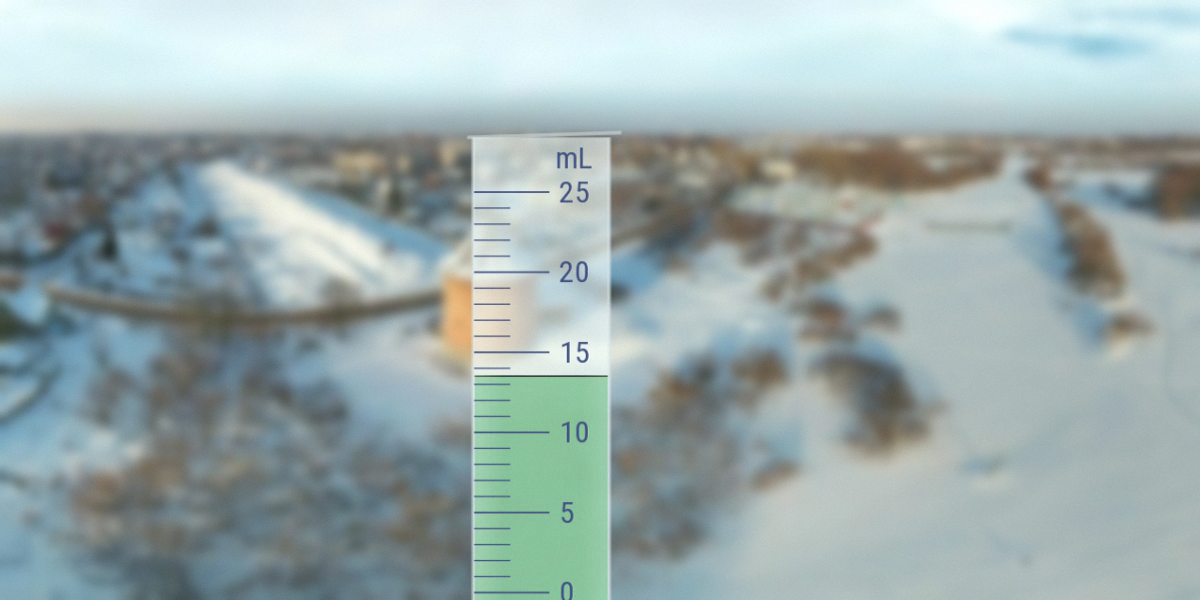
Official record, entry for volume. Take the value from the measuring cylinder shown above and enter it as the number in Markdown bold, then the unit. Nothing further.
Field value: **13.5** mL
